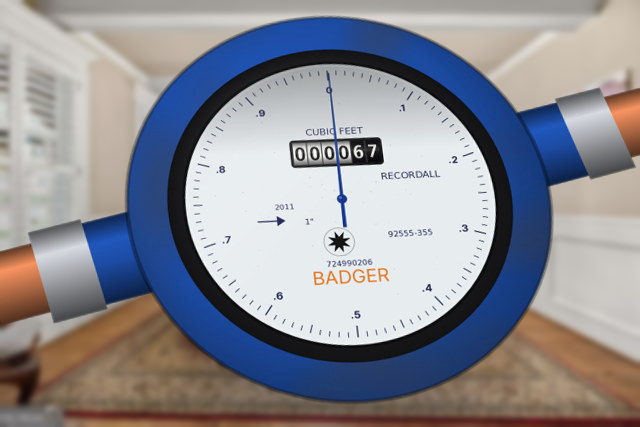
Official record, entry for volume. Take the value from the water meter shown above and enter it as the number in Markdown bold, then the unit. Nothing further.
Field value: **67.00** ft³
